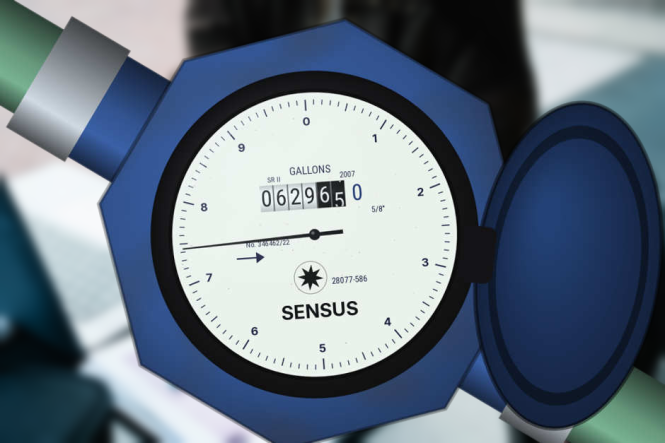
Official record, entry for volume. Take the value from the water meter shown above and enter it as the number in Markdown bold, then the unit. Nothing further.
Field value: **629647.4** gal
